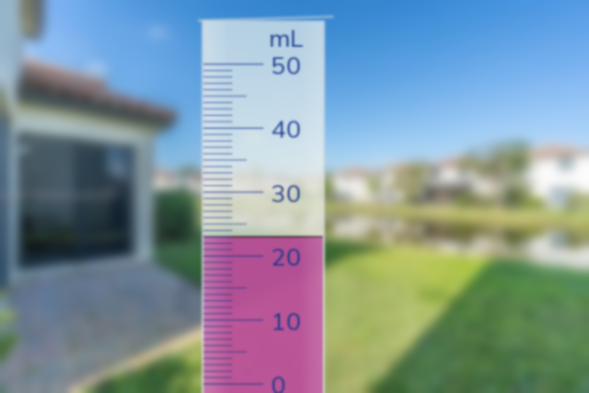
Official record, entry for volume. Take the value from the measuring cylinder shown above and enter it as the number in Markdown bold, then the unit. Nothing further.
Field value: **23** mL
